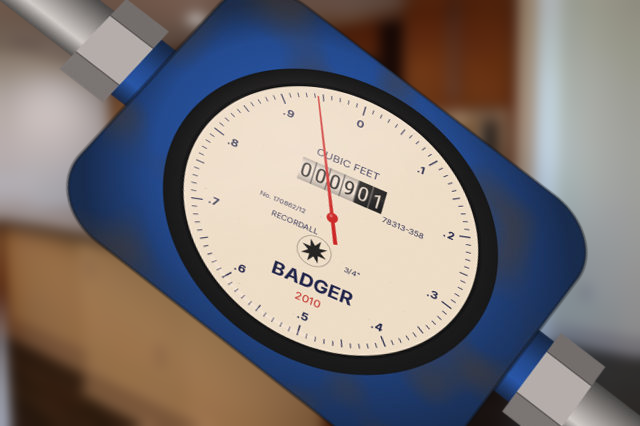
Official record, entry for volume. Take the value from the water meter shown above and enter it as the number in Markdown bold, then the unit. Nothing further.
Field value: **900.94** ft³
